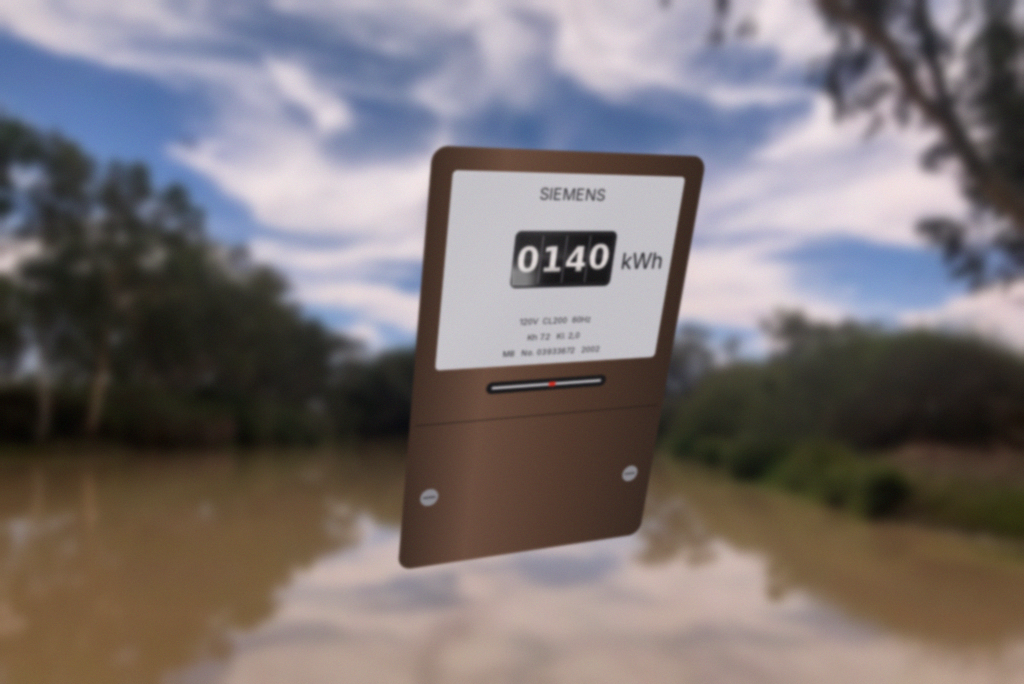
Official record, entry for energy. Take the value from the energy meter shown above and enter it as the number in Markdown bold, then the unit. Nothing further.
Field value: **140** kWh
